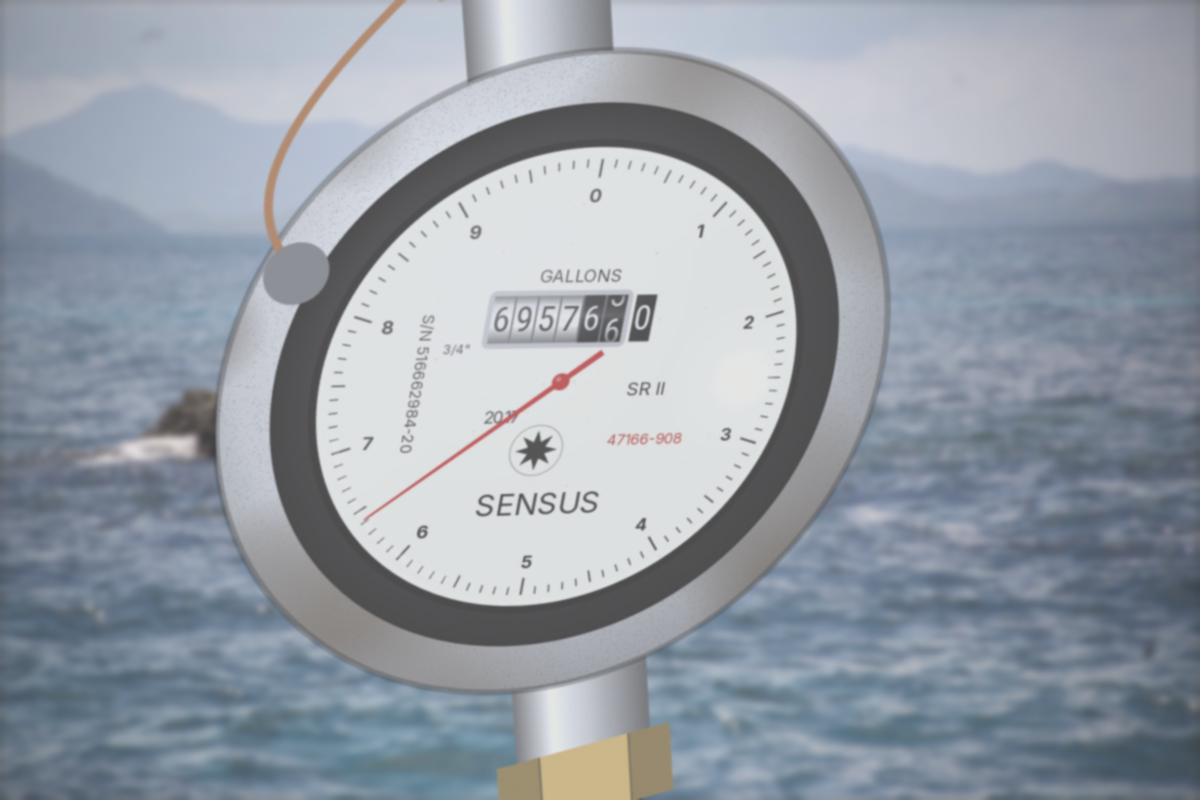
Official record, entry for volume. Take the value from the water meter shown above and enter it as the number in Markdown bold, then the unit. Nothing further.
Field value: **6957656.4** gal
